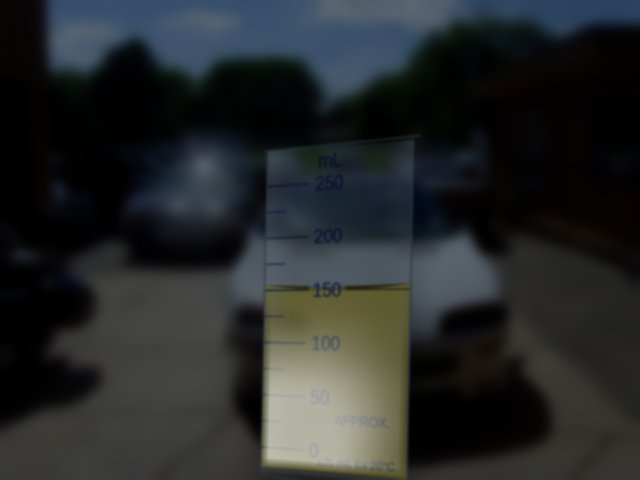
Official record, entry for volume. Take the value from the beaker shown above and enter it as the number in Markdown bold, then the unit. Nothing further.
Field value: **150** mL
